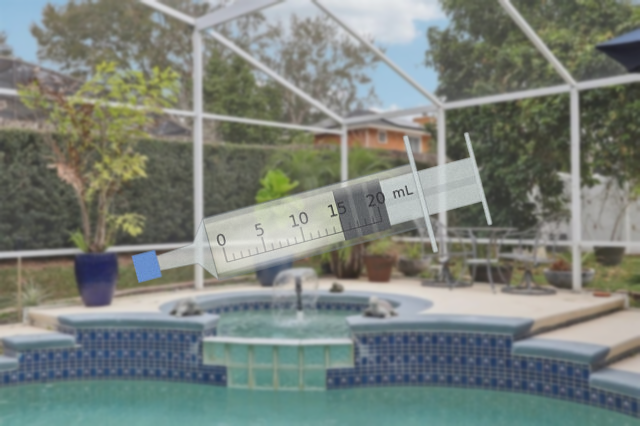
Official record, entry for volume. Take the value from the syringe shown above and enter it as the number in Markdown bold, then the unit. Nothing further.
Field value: **15** mL
